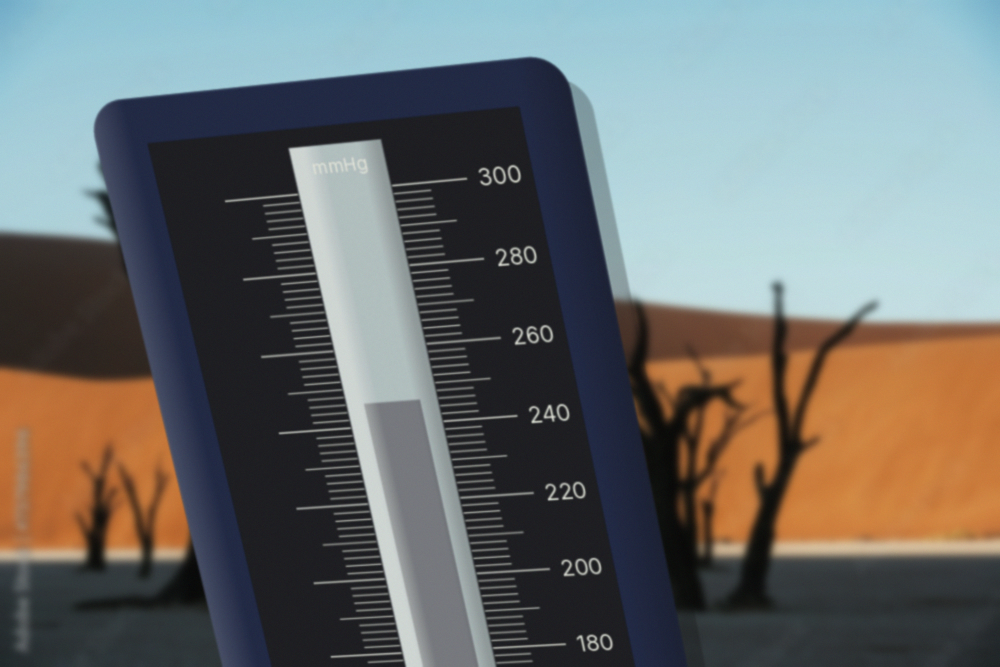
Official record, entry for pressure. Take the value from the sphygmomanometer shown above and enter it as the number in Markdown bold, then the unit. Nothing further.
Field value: **246** mmHg
